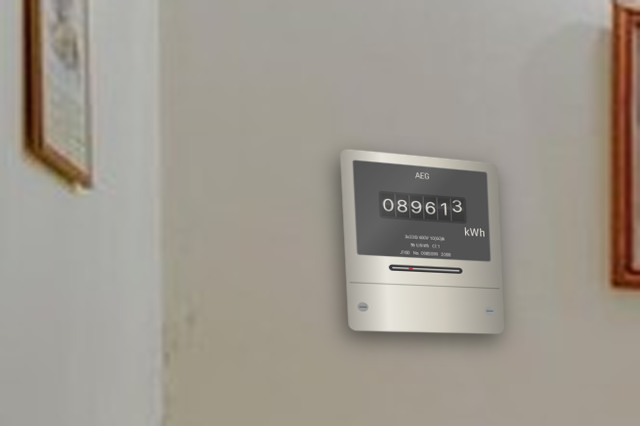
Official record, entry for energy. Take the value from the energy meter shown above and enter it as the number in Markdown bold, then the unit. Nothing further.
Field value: **89613** kWh
